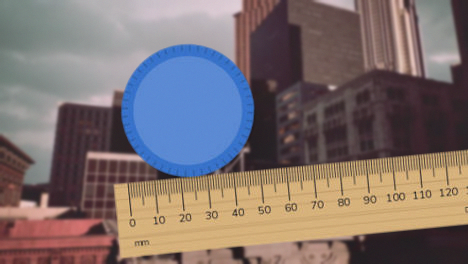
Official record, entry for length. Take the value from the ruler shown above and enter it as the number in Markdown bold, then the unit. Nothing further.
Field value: **50** mm
